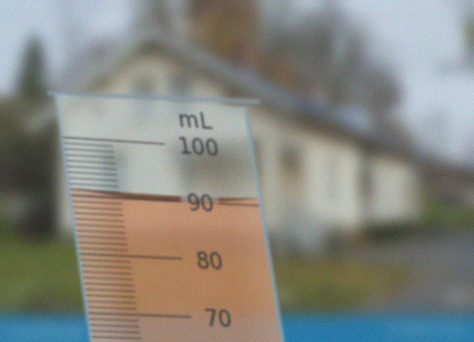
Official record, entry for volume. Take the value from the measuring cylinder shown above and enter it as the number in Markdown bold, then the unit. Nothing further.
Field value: **90** mL
